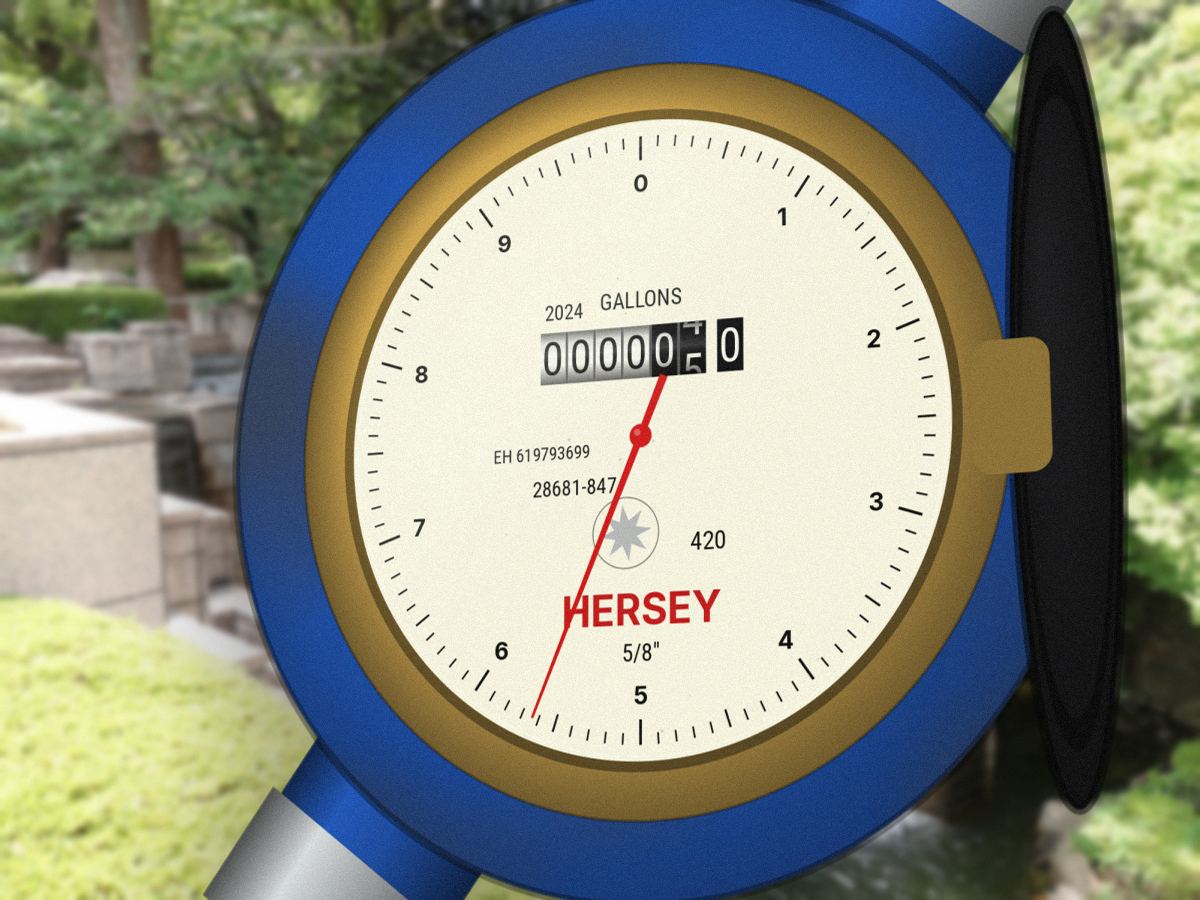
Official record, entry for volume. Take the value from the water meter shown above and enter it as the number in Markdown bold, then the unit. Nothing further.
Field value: **45.6** gal
